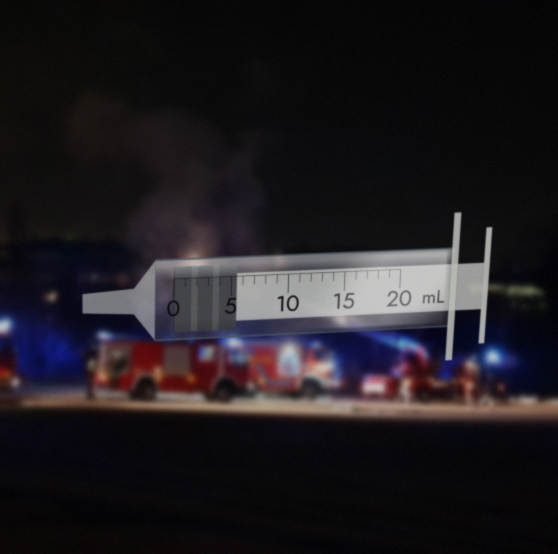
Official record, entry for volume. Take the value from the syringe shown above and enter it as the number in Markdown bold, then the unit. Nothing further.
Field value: **0** mL
